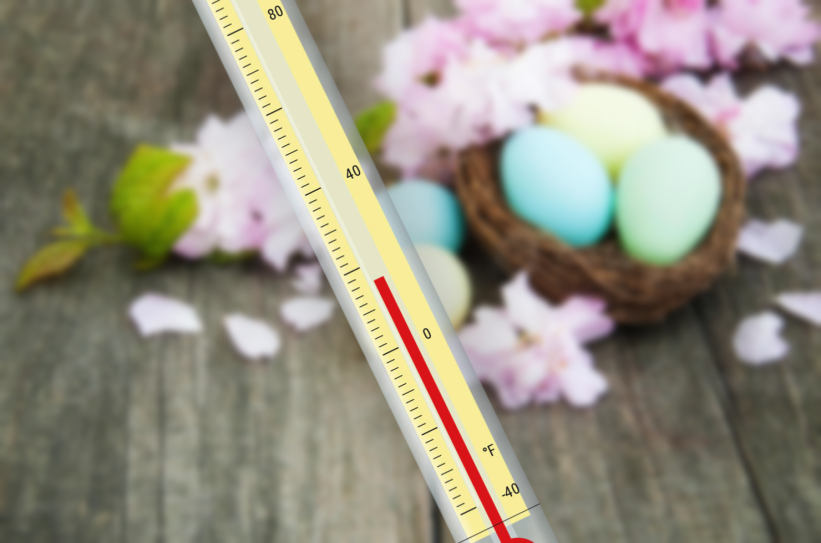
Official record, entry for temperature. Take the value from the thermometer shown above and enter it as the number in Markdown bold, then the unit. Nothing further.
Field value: **16** °F
